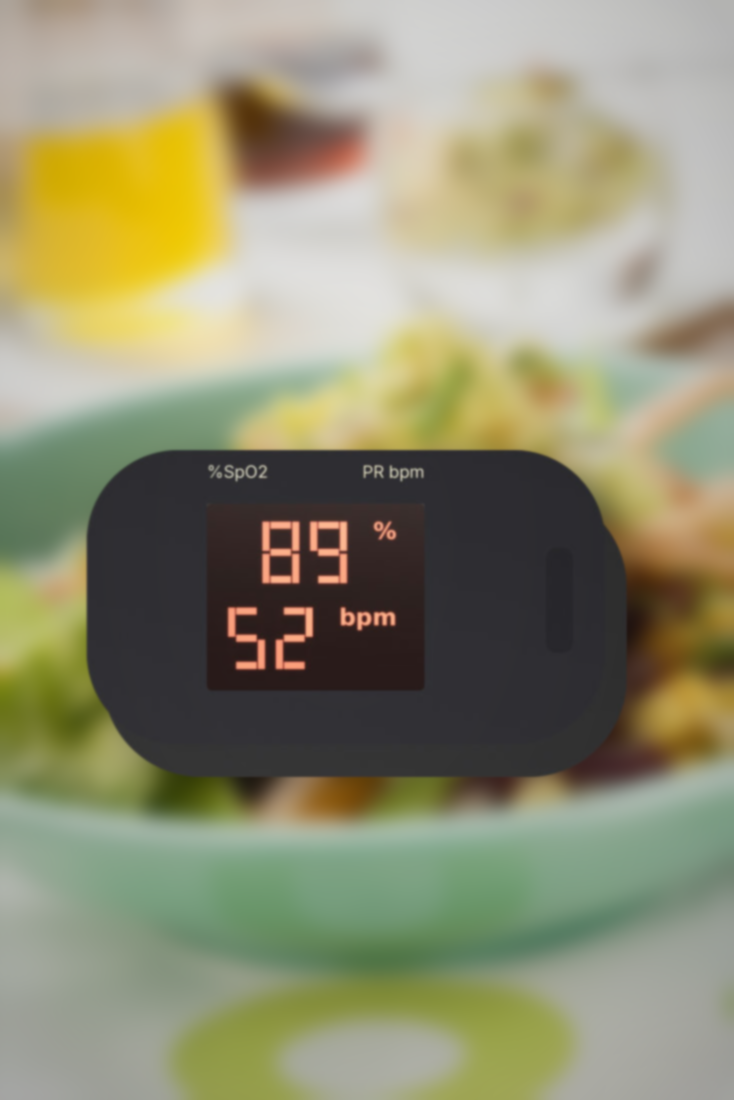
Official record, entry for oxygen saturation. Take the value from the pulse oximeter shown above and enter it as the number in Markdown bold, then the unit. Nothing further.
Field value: **89** %
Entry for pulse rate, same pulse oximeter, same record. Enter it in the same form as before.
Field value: **52** bpm
